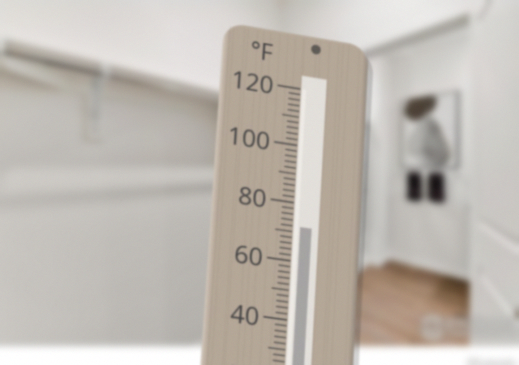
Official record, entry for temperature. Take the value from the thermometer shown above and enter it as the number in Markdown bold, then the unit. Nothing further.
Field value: **72** °F
